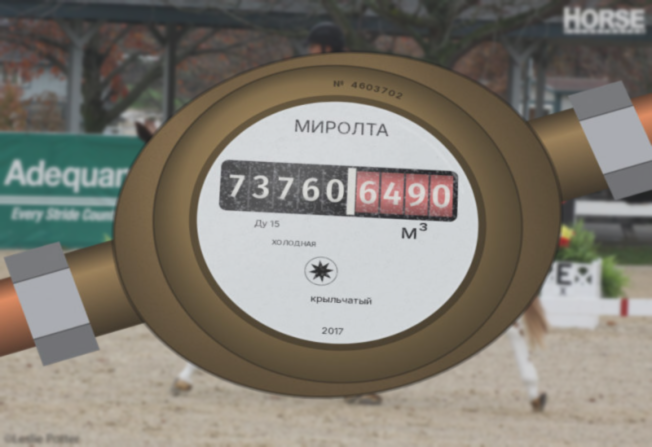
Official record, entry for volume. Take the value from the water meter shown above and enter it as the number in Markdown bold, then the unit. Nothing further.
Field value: **73760.6490** m³
